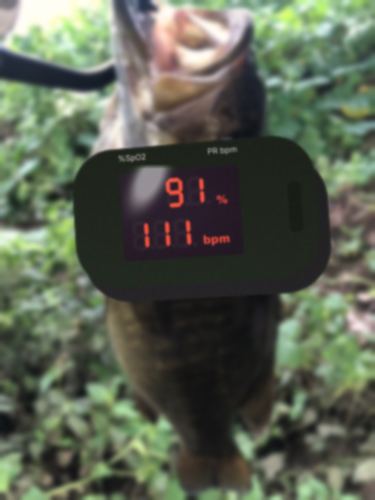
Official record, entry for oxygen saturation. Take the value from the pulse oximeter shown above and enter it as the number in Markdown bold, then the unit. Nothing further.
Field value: **91** %
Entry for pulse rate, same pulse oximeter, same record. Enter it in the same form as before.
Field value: **111** bpm
